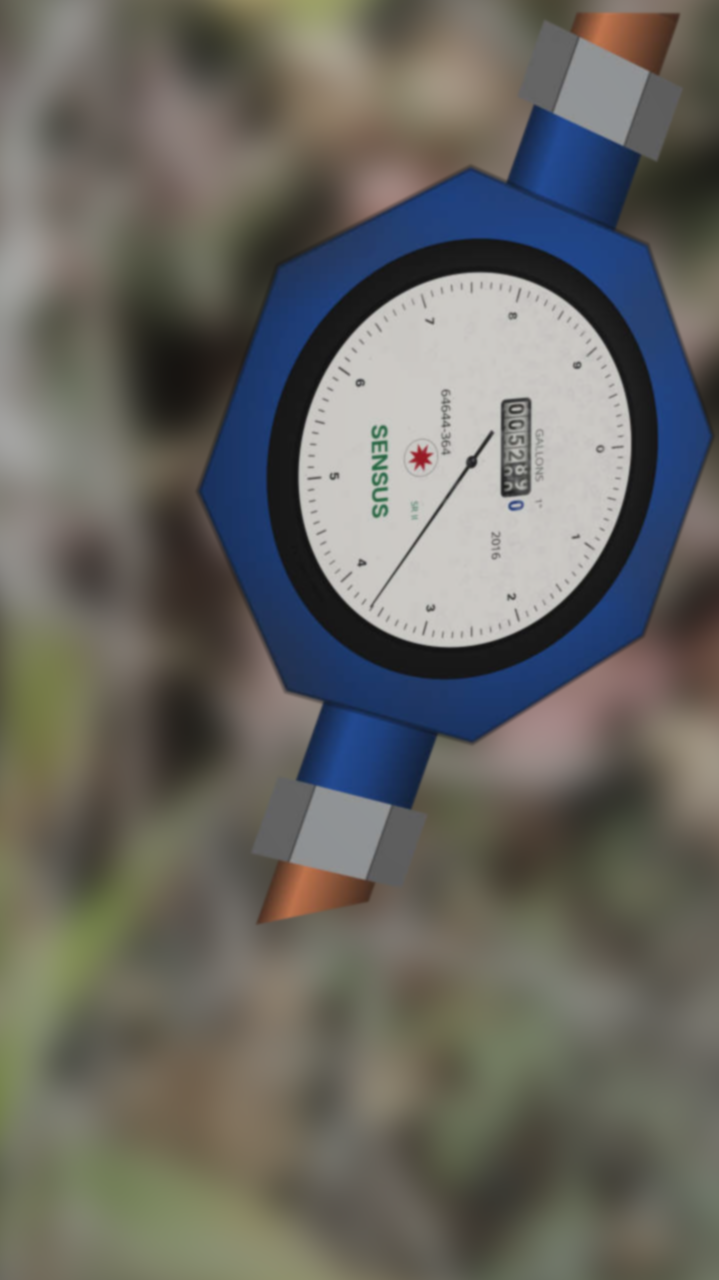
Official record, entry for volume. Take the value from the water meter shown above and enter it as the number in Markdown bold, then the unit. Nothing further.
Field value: **52893.6** gal
